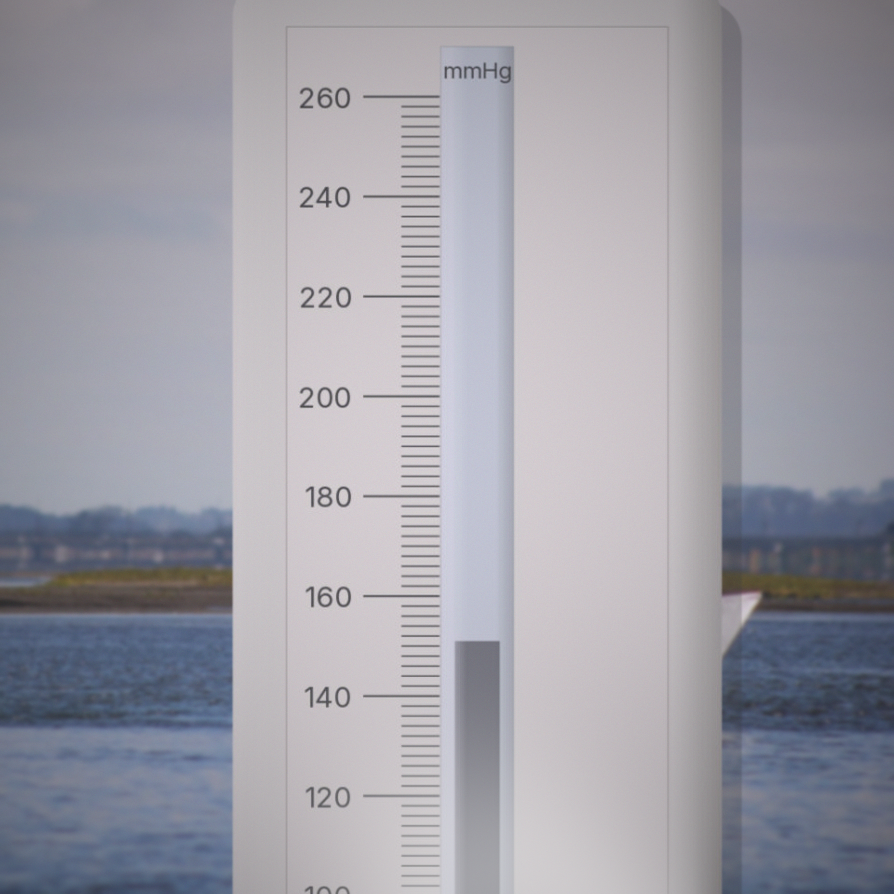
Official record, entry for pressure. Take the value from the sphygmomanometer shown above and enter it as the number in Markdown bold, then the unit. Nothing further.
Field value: **151** mmHg
